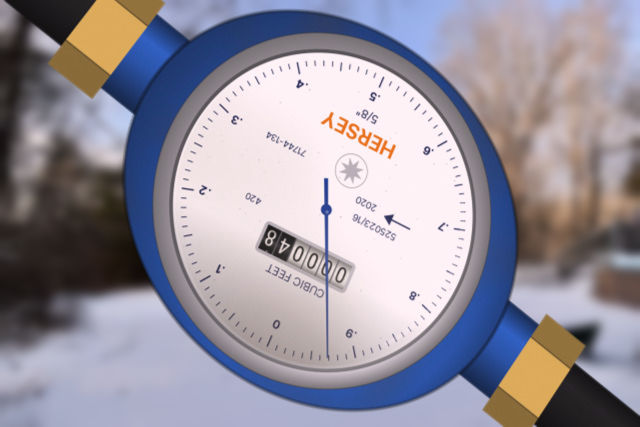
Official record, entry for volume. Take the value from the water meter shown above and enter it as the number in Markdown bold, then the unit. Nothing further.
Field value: **47.93** ft³
